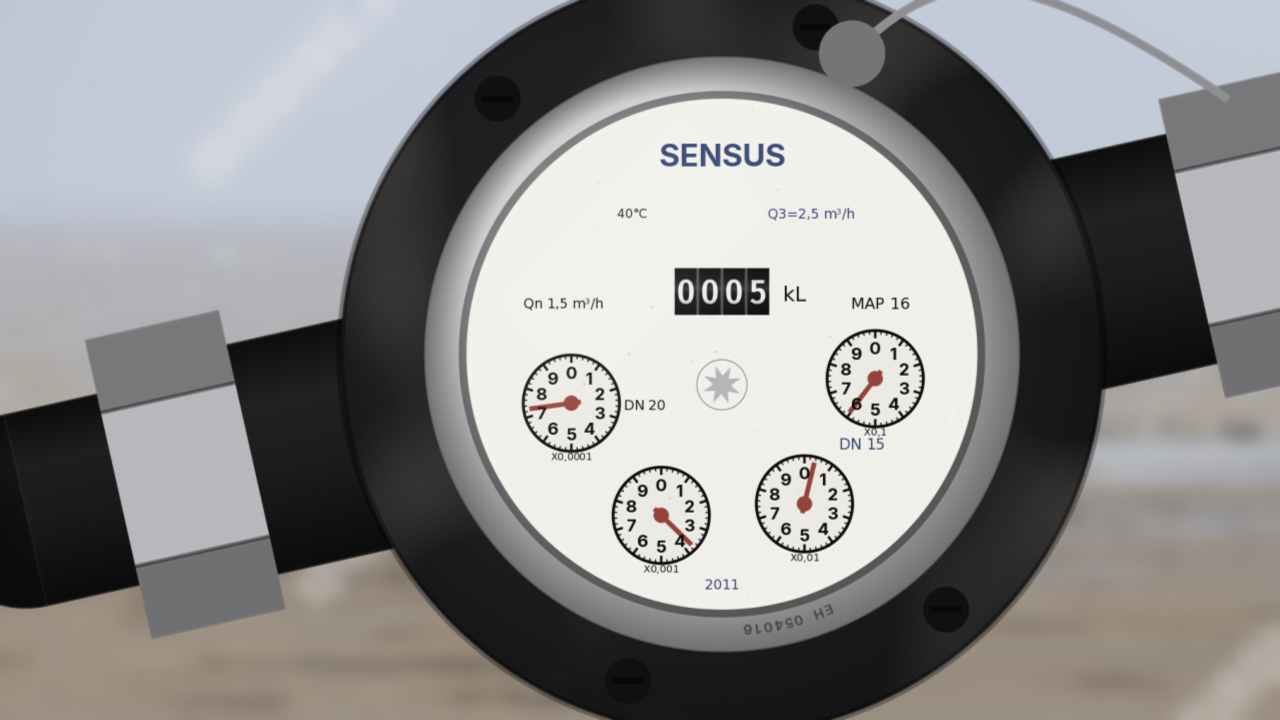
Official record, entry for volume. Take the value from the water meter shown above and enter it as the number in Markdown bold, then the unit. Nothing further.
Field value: **5.6037** kL
